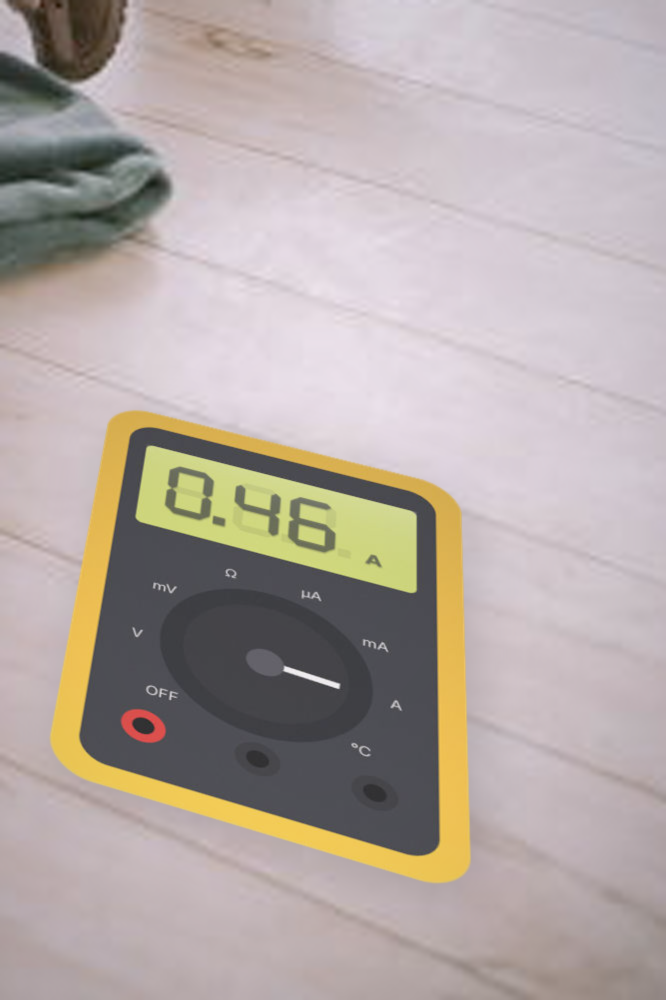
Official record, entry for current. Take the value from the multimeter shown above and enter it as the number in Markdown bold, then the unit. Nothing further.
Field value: **0.46** A
